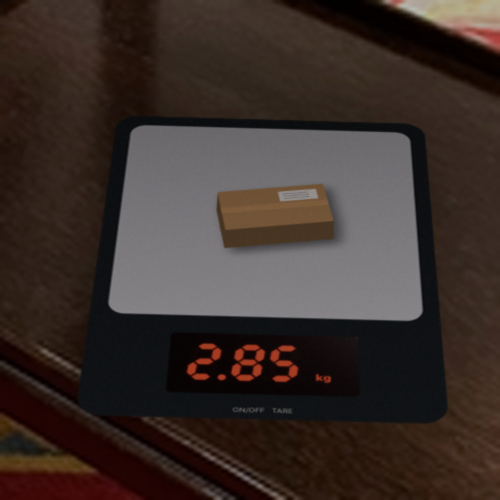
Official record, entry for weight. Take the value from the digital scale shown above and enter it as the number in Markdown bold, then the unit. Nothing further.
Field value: **2.85** kg
